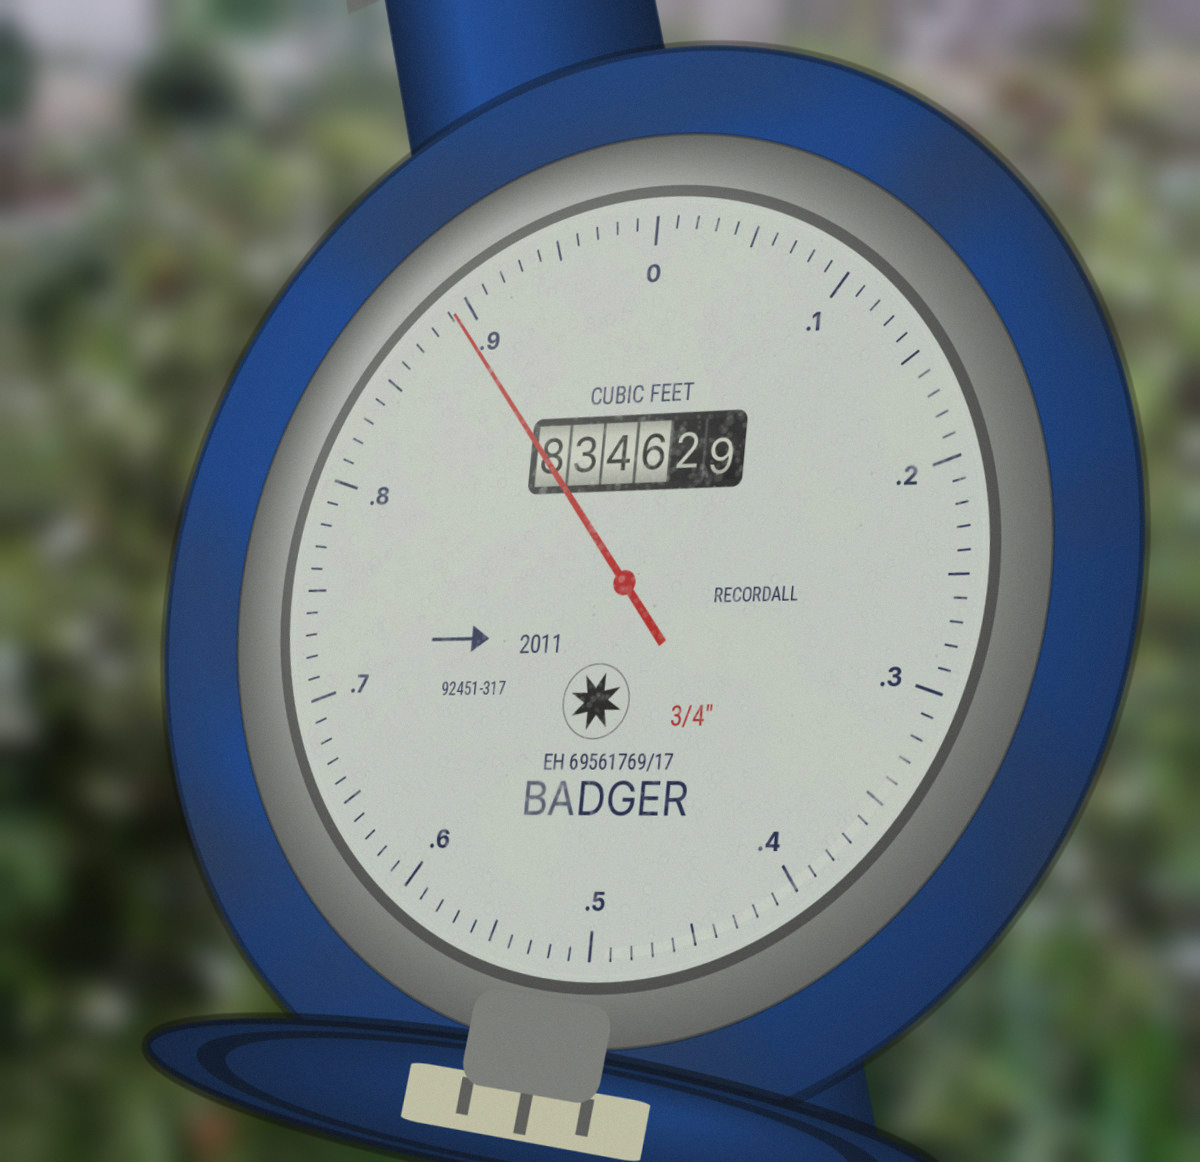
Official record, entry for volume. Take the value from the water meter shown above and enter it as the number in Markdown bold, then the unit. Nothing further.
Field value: **834628.89** ft³
